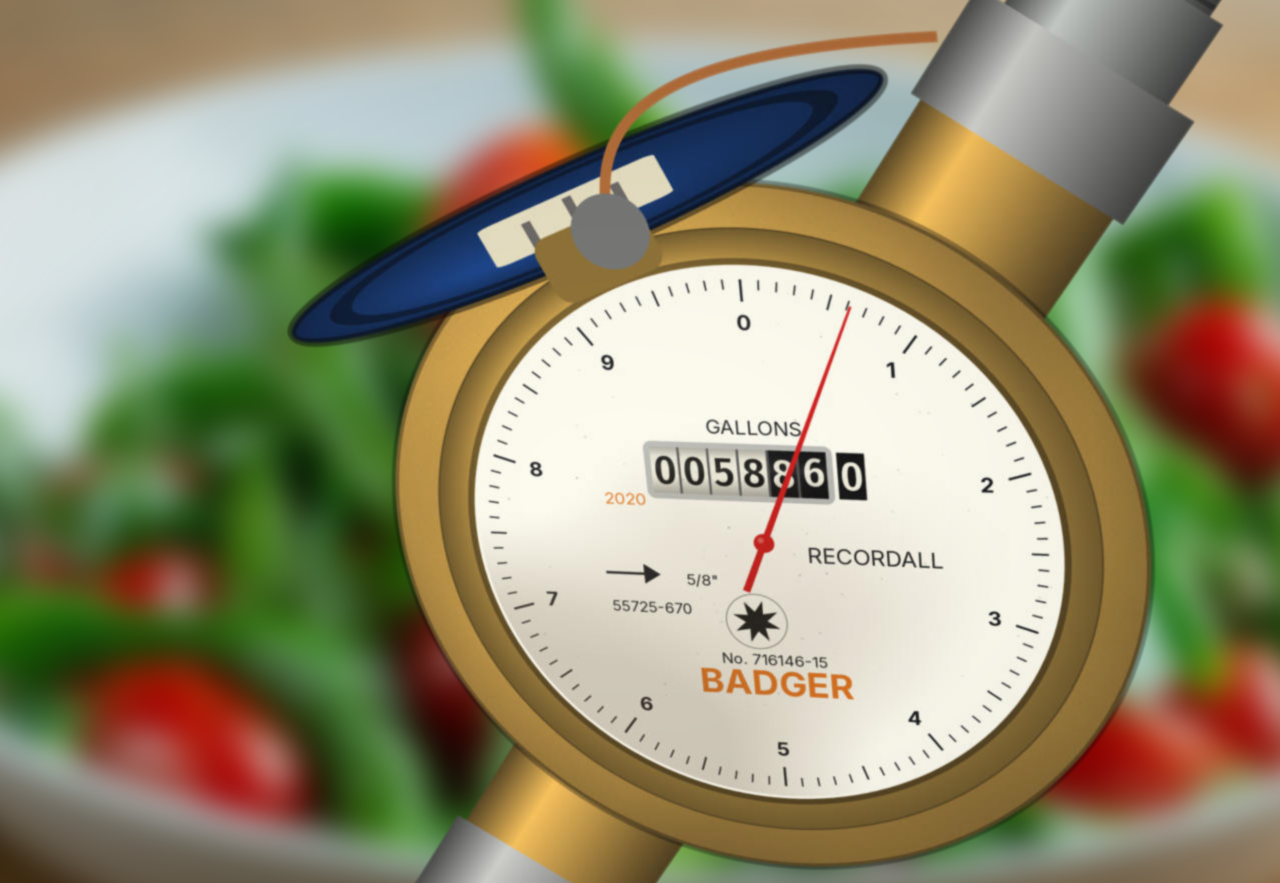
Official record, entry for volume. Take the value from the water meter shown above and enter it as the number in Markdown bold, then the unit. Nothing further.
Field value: **58860.6** gal
